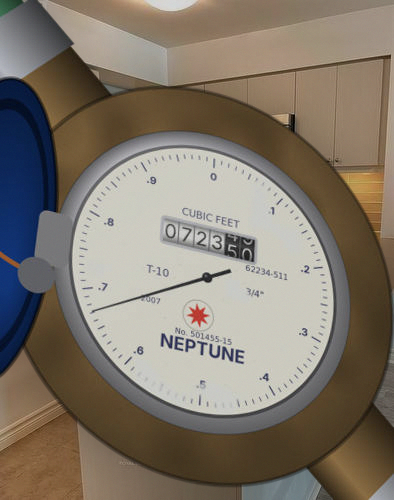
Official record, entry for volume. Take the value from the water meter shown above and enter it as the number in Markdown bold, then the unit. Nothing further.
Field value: **72349.67** ft³
